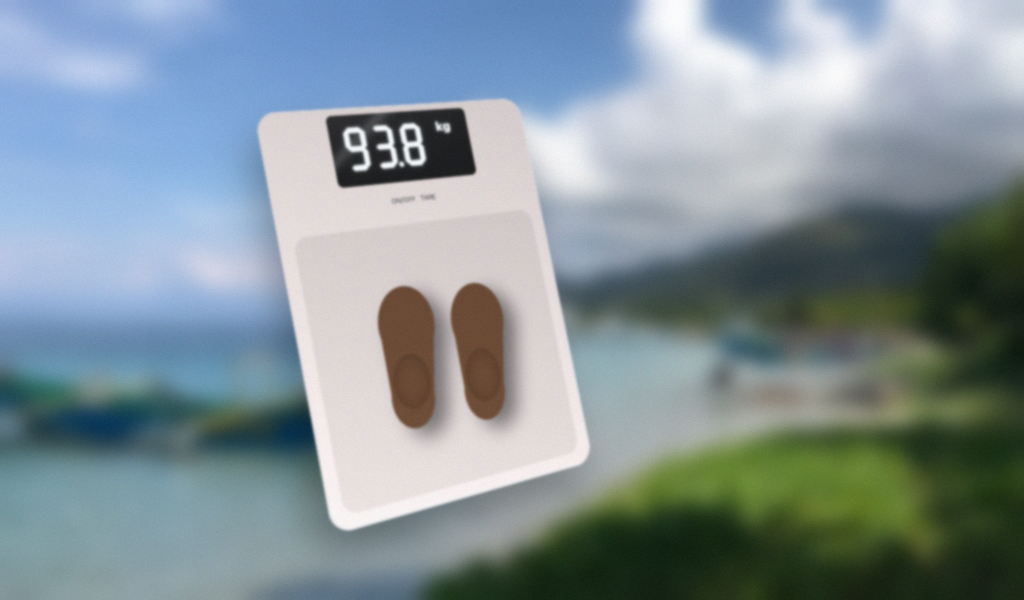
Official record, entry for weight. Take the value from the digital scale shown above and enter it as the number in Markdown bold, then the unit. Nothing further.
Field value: **93.8** kg
